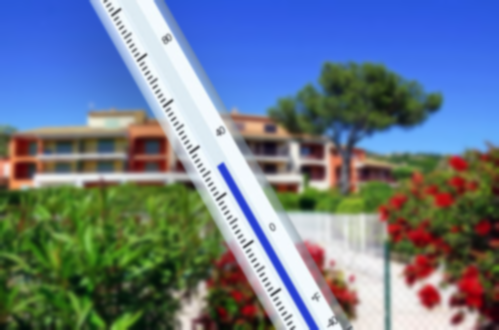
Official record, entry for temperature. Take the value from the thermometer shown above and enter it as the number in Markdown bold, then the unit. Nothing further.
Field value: **30** °F
